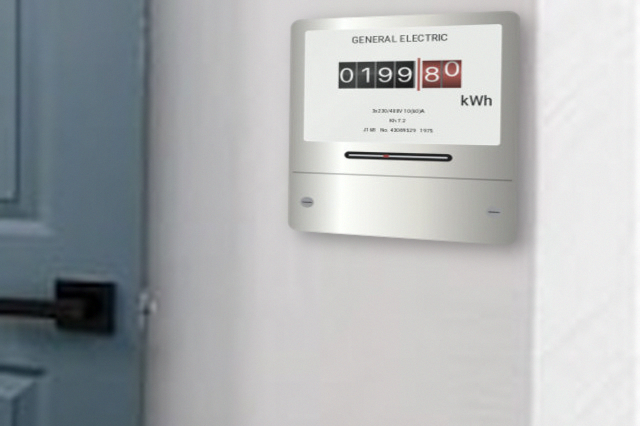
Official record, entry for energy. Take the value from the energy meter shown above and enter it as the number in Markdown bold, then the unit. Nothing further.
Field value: **199.80** kWh
